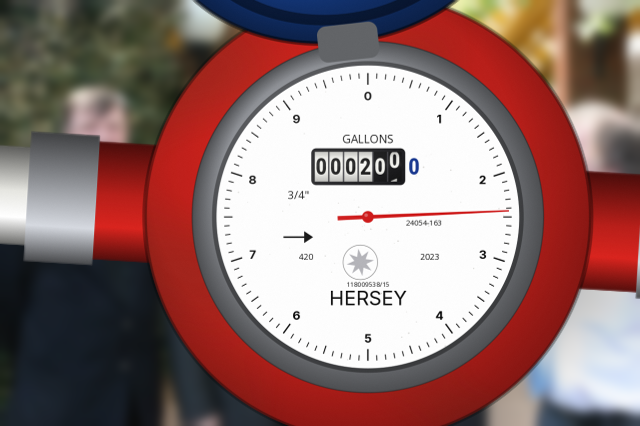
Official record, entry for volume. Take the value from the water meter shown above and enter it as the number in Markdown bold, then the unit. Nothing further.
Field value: **2002.4** gal
